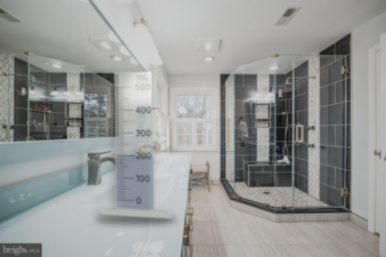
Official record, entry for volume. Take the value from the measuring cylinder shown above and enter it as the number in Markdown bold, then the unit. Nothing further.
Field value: **200** mL
